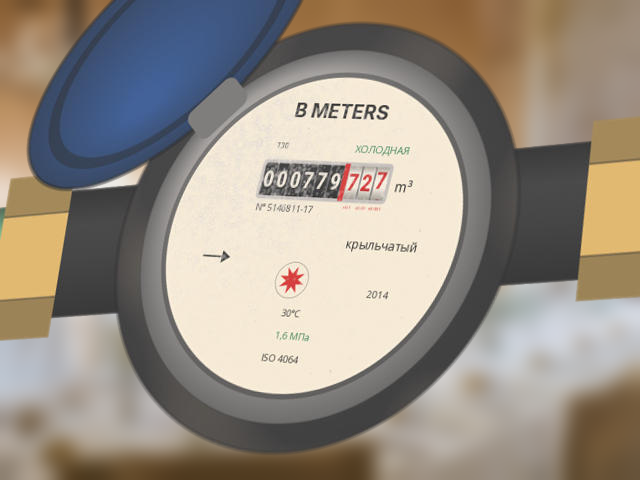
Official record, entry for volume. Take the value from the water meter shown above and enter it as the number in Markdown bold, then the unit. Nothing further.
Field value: **779.727** m³
